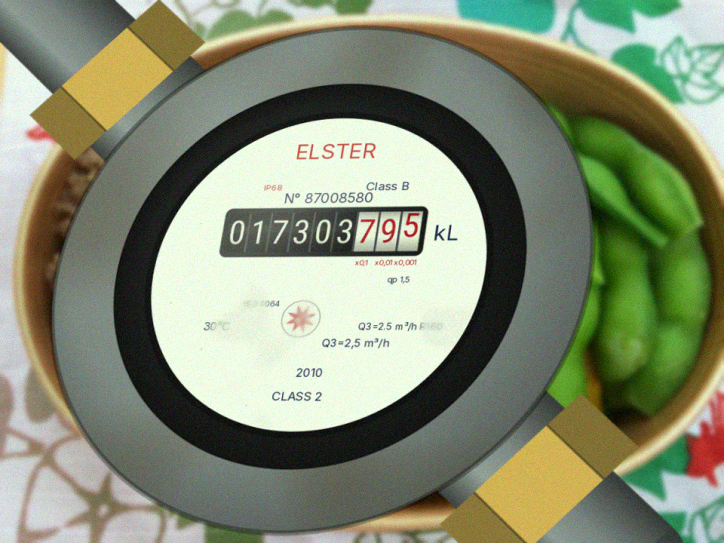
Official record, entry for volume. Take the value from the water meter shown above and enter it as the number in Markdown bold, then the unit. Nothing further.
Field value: **17303.795** kL
